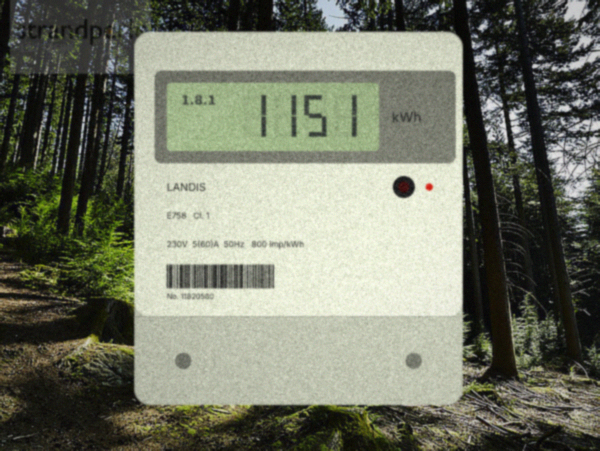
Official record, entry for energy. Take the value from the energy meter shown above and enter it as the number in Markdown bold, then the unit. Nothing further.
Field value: **1151** kWh
